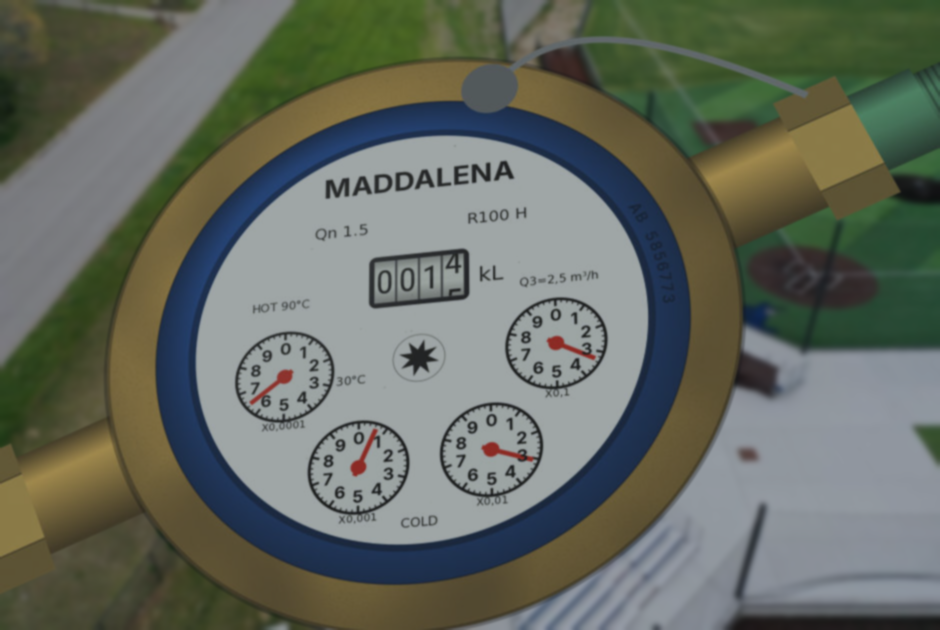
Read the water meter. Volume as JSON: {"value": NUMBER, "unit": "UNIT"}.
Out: {"value": 14.3306, "unit": "kL"}
